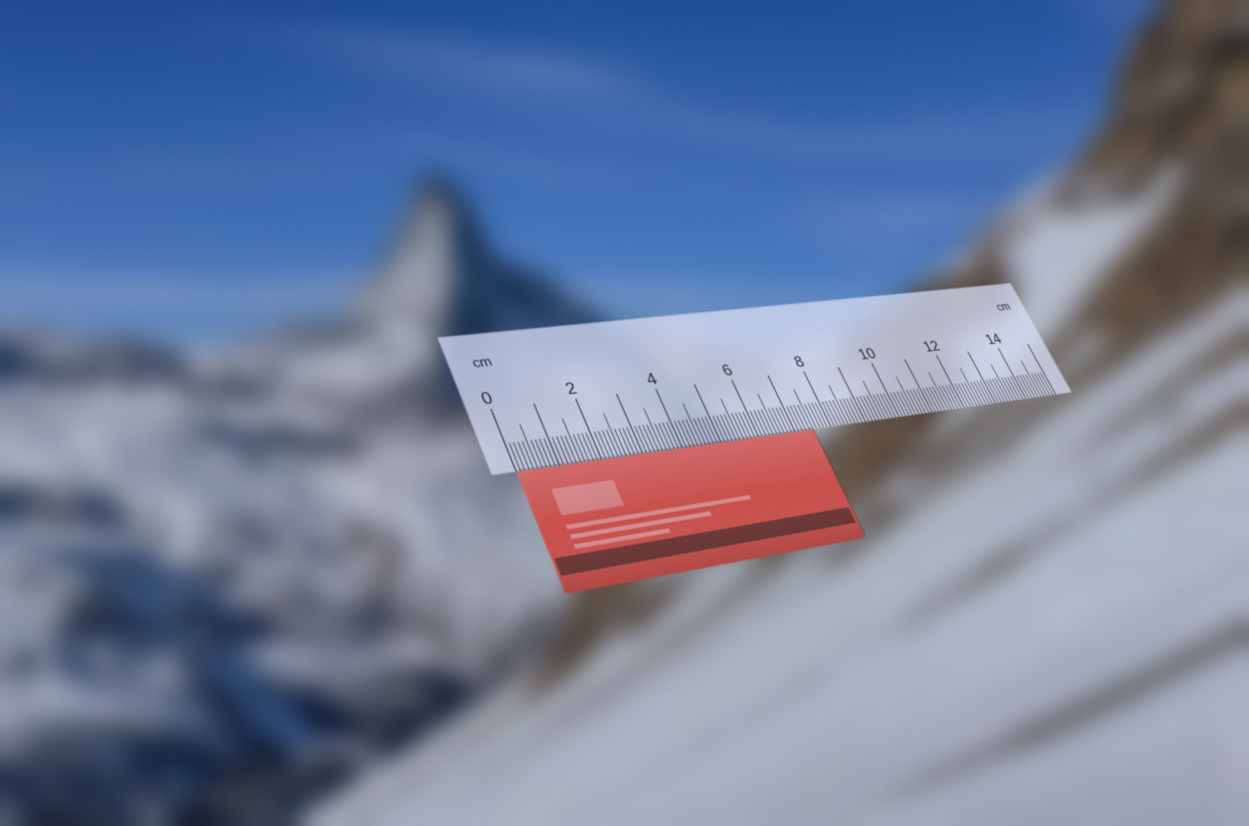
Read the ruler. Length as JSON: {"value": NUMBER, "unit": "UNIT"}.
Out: {"value": 7.5, "unit": "cm"}
